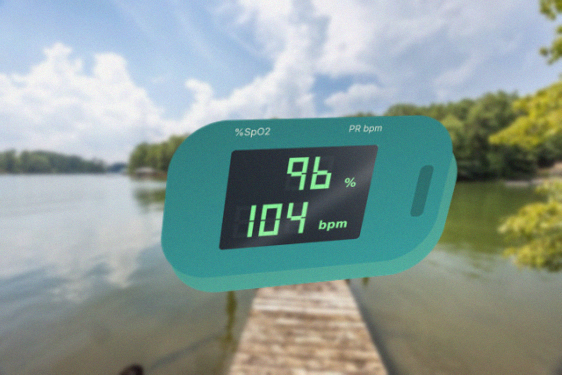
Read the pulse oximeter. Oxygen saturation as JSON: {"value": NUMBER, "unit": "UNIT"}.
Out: {"value": 96, "unit": "%"}
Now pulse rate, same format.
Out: {"value": 104, "unit": "bpm"}
